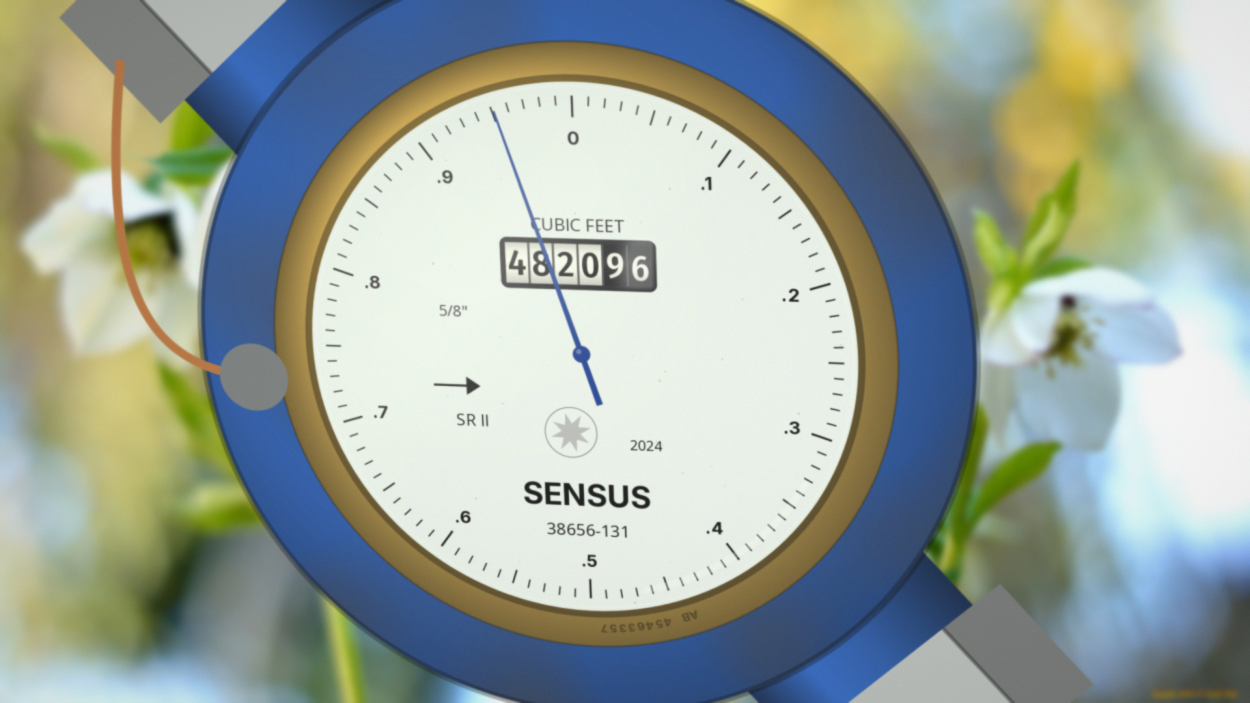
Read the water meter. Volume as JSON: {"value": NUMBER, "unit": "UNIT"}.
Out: {"value": 482095.95, "unit": "ft³"}
